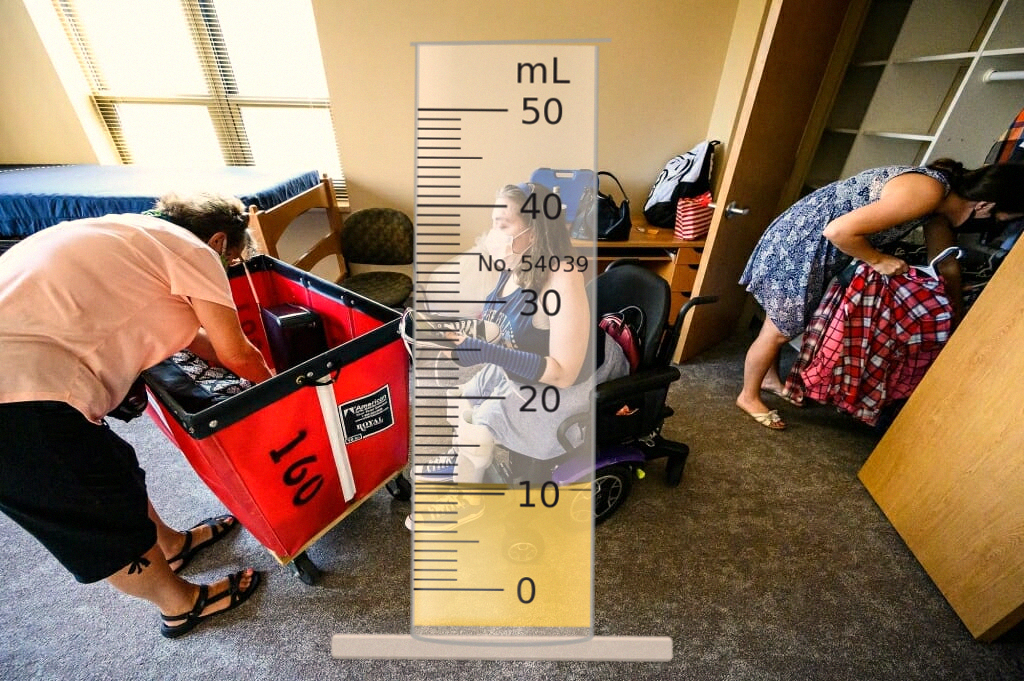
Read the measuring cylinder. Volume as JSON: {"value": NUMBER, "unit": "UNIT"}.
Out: {"value": 10.5, "unit": "mL"}
